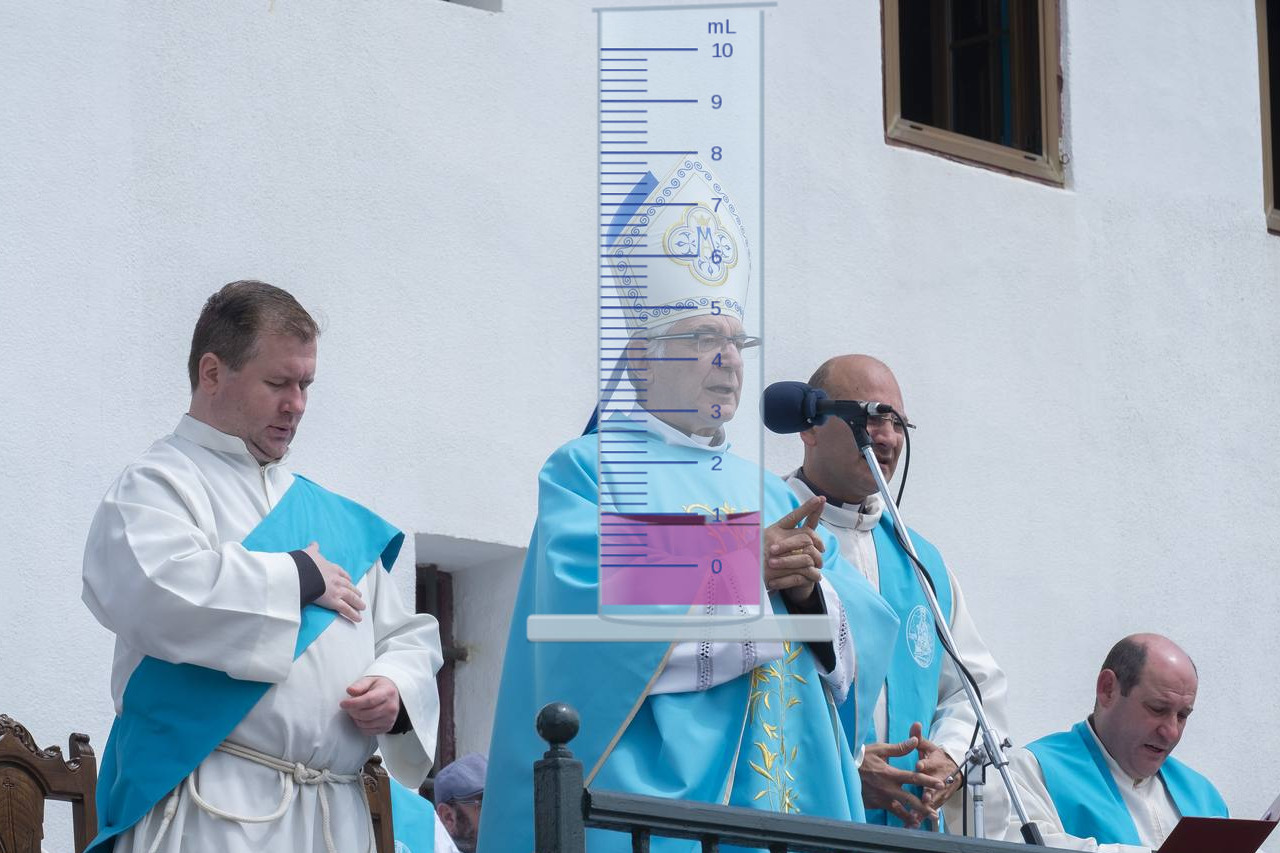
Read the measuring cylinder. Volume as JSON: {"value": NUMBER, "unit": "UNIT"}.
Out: {"value": 0.8, "unit": "mL"}
